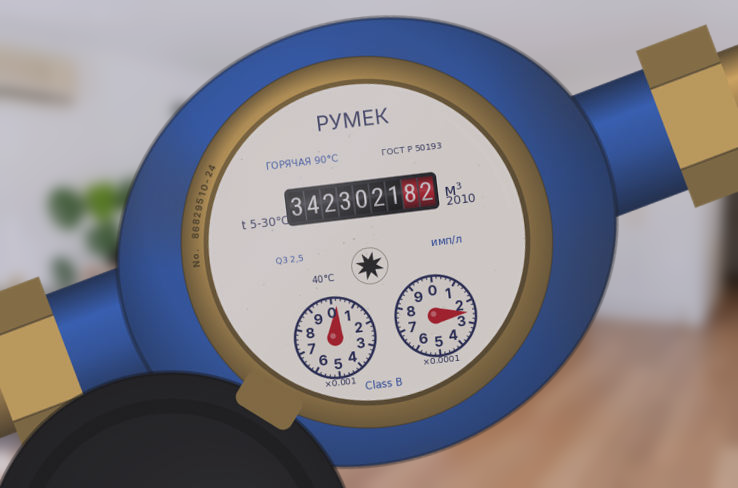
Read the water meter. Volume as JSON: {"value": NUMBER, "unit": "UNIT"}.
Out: {"value": 3423021.8202, "unit": "m³"}
